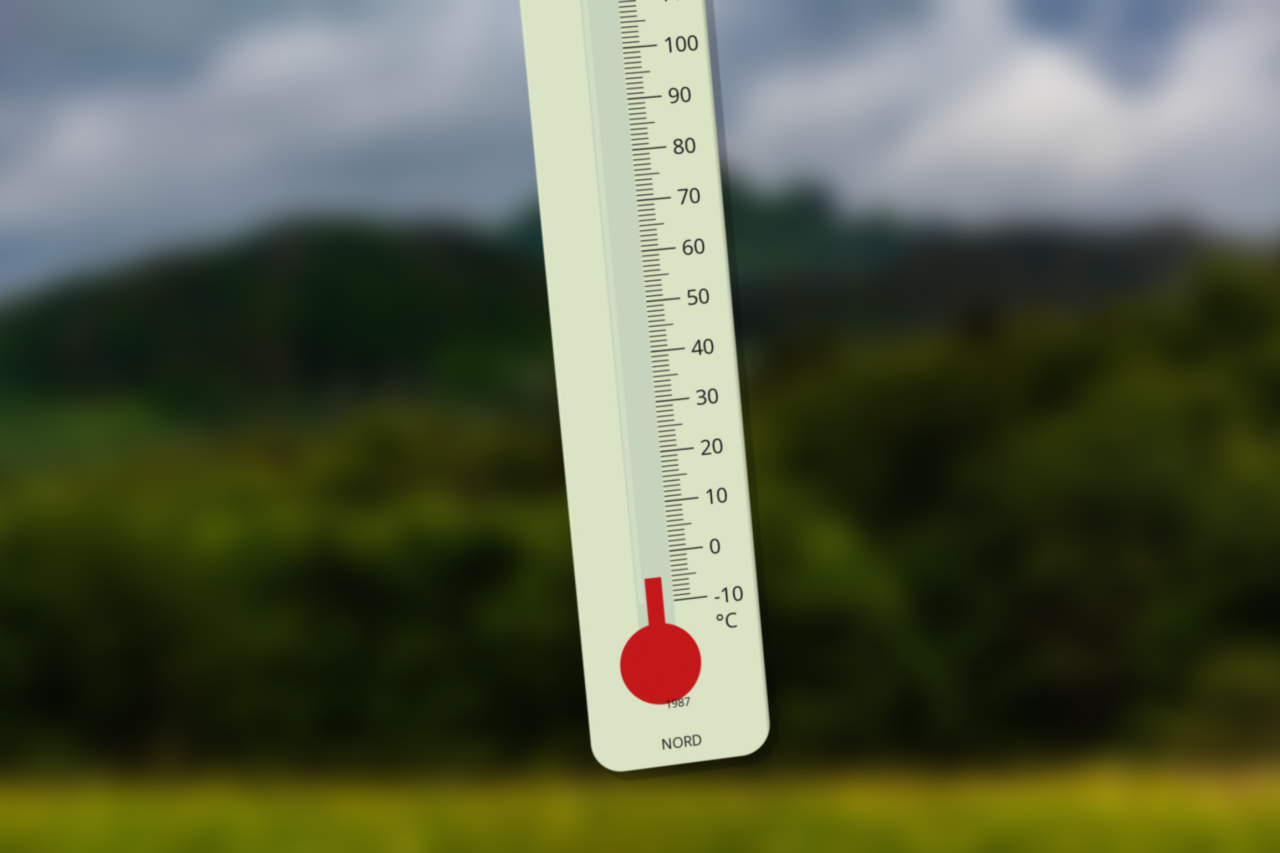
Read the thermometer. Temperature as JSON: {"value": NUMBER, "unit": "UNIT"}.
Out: {"value": -5, "unit": "°C"}
